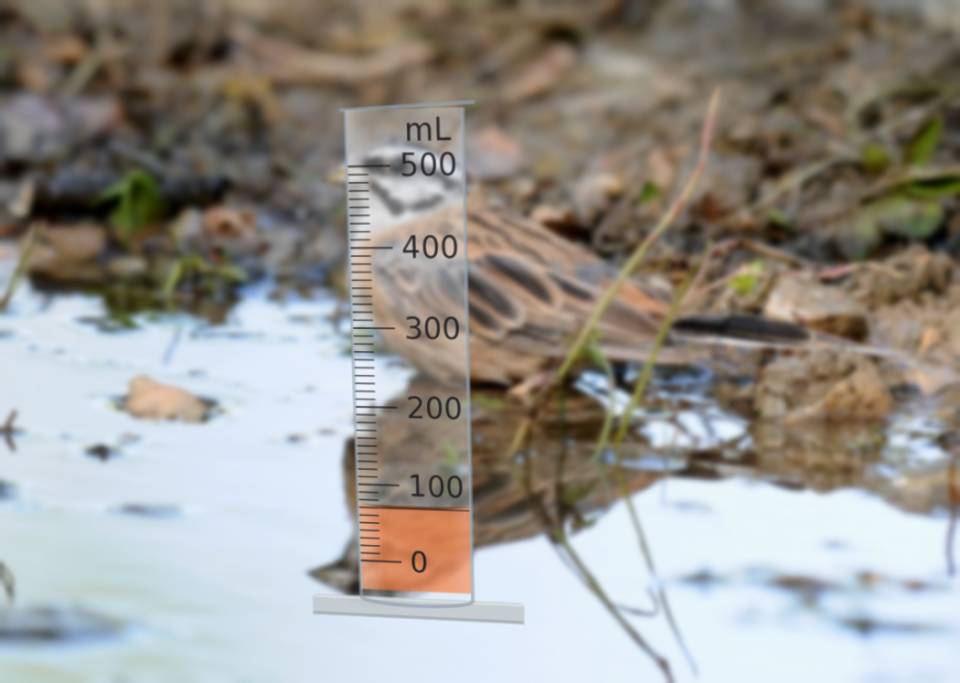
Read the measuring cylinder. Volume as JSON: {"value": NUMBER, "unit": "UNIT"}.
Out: {"value": 70, "unit": "mL"}
